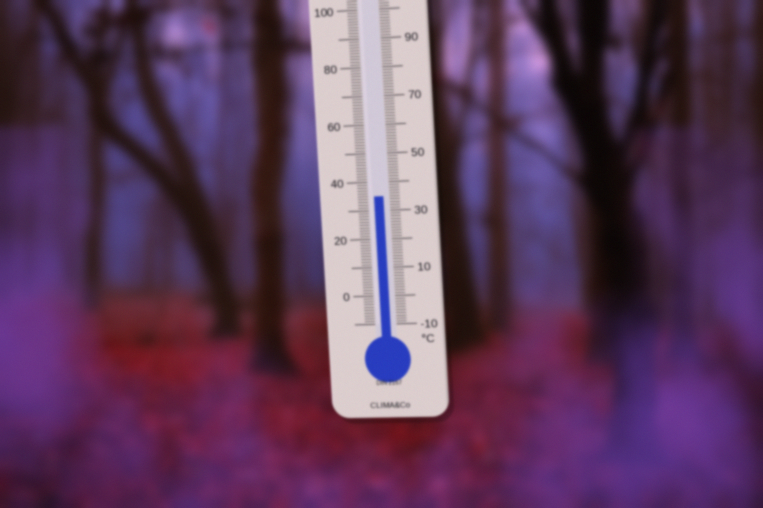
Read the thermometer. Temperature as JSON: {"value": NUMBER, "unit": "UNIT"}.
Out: {"value": 35, "unit": "°C"}
